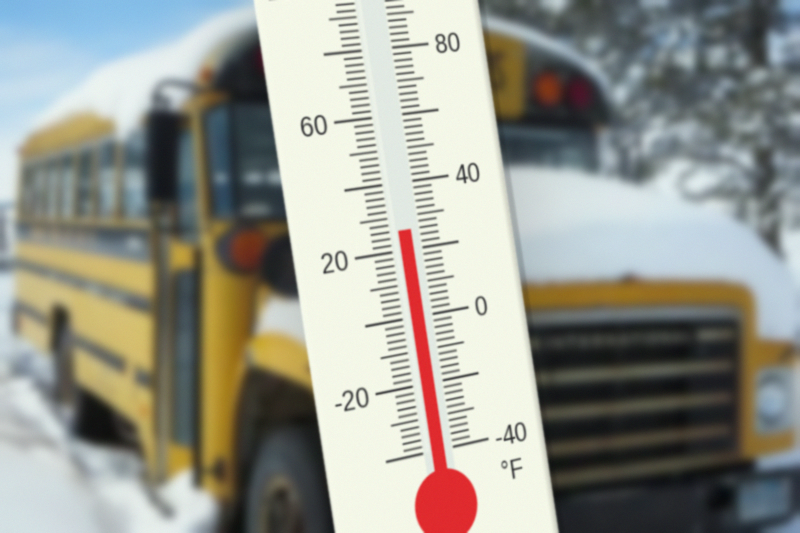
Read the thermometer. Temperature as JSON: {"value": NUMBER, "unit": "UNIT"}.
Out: {"value": 26, "unit": "°F"}
